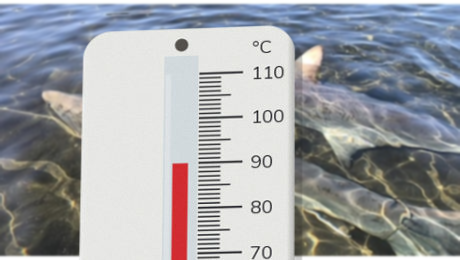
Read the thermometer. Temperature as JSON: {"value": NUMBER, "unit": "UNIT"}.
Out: {"value": 90, "unit": "°C"}
